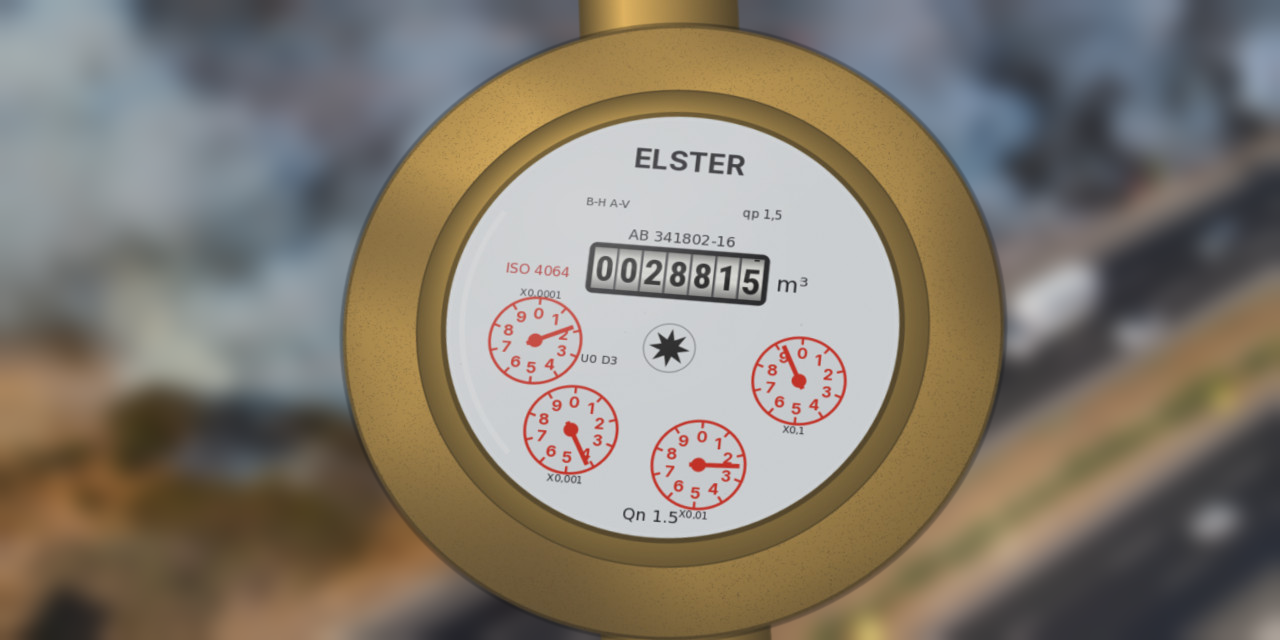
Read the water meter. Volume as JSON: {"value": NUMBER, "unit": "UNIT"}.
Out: {"value": 28814.9241, "unit": "m³"}
